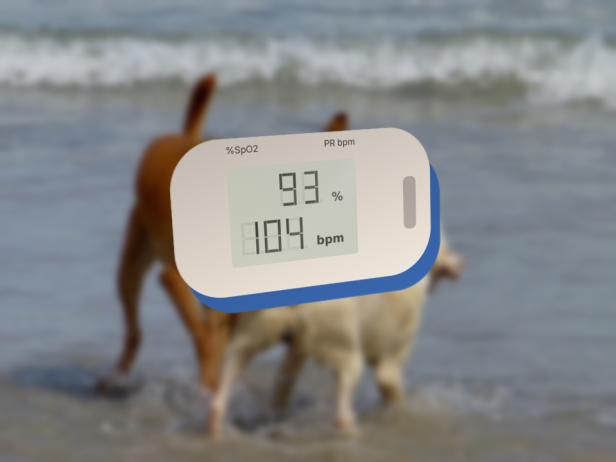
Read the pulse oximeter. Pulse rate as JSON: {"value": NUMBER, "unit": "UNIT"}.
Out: {"value": 104, "unit": "bpm"}
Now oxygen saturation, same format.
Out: {"value": 93, "unit": "%"}
